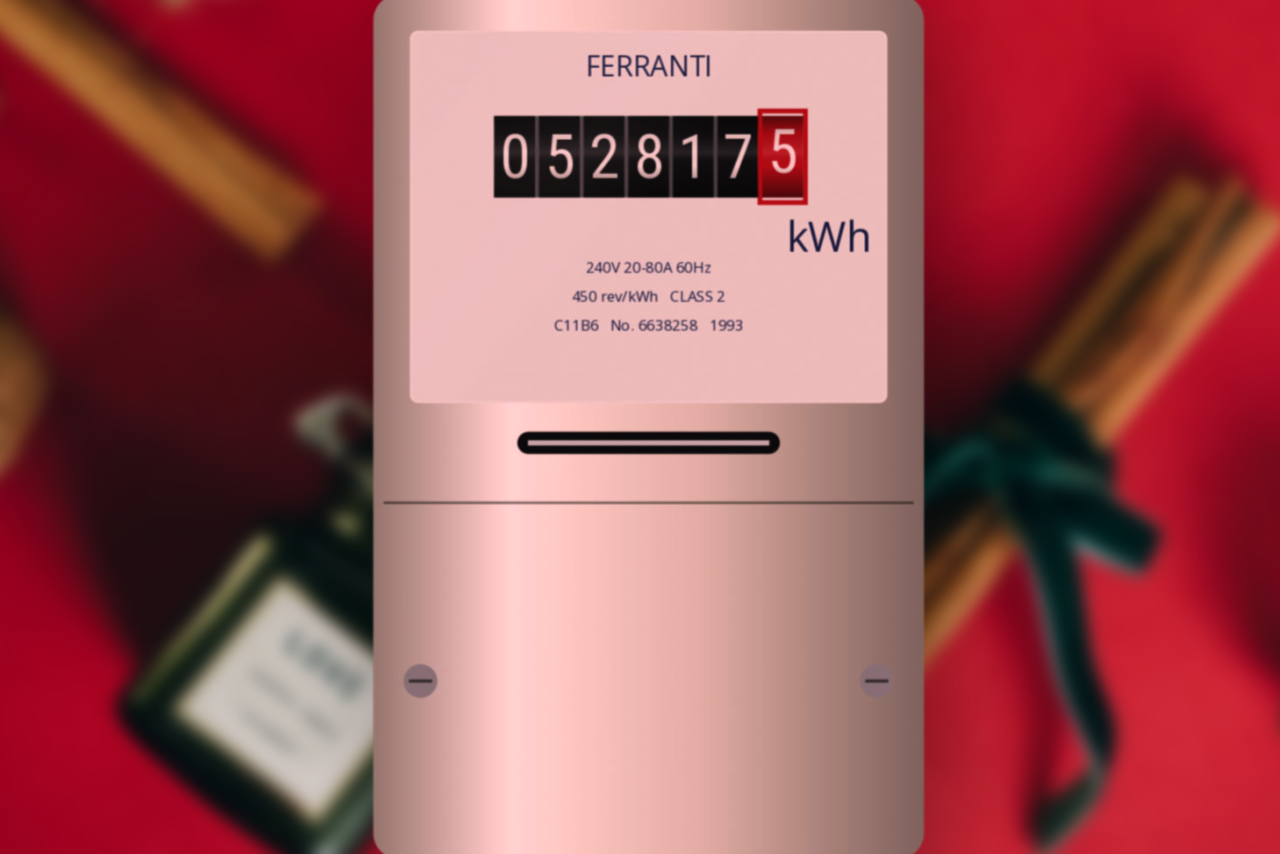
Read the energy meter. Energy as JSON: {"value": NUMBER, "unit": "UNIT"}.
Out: {"value": 52817.5, "unit": "kWh"}
